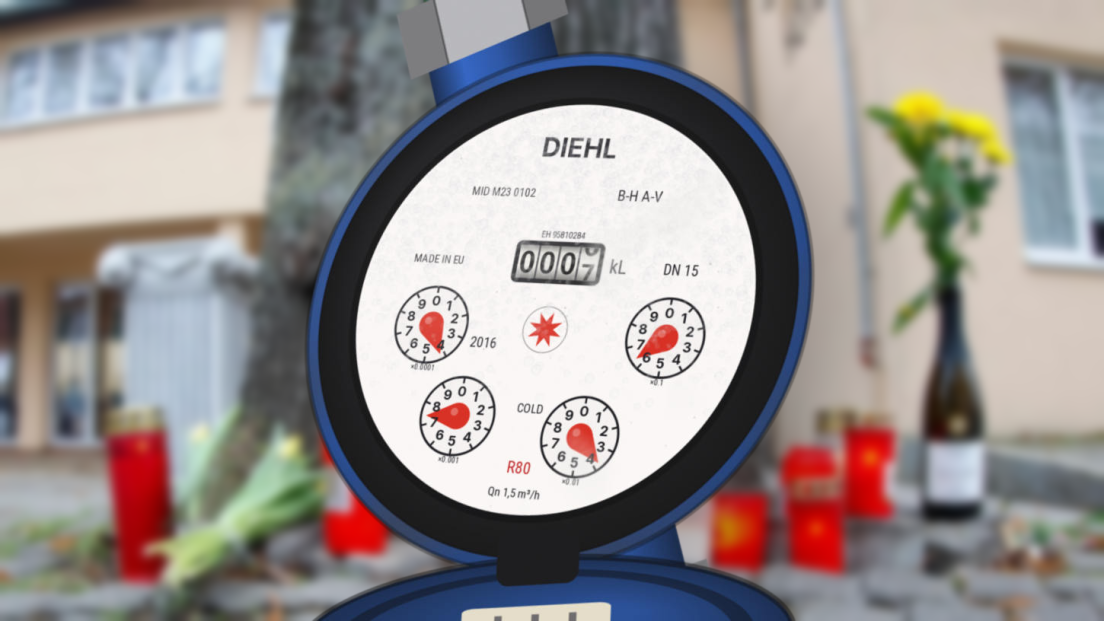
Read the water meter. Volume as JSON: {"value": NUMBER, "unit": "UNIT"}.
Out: {"value": 6.6374, "unit": "kL"}
